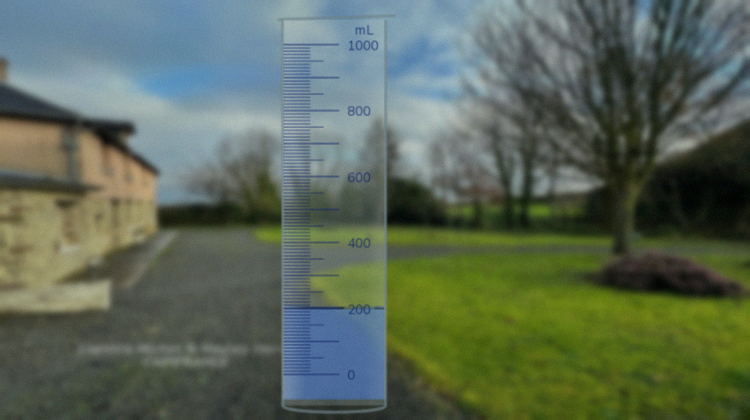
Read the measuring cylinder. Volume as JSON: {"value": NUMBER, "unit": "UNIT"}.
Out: {"value": 200, "unit": "mL"}
